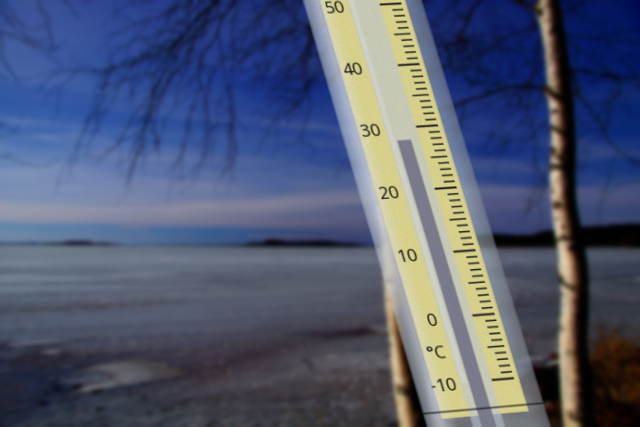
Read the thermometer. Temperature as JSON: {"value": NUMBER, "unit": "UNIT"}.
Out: {"value": 28, "unit": "°C"}
